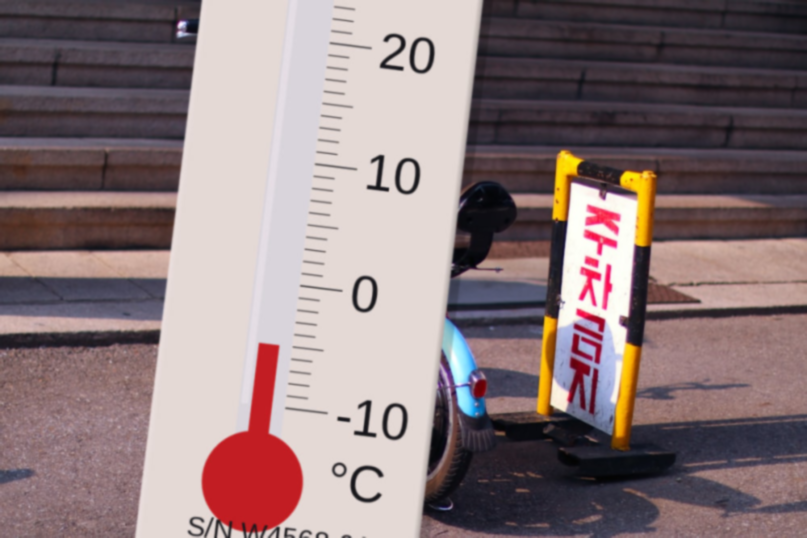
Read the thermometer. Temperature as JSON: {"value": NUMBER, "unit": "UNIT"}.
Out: {"value": -5, "unit": "°C"}
